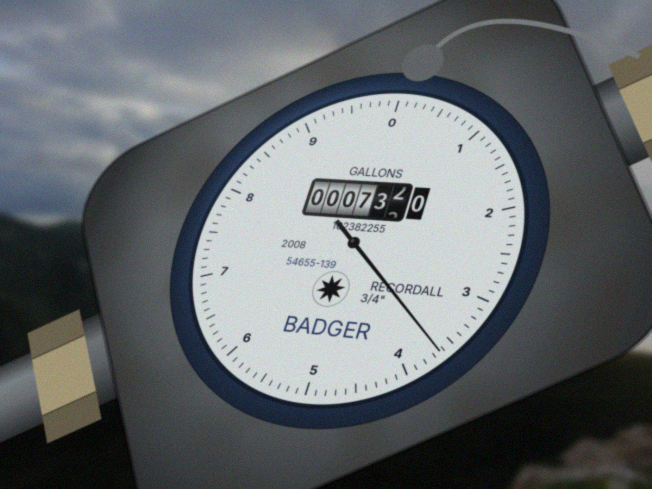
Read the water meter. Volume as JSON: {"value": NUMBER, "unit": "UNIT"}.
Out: {"value": 7323.6, "unit": "gal"}
